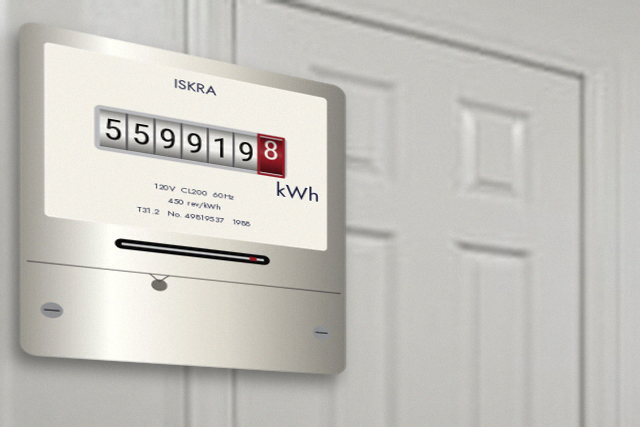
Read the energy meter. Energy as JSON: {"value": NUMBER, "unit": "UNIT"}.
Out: {"value": 559919.8, "unit": "kWh"}
